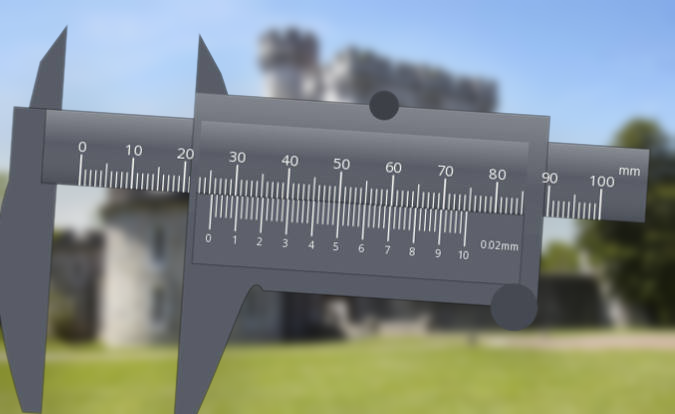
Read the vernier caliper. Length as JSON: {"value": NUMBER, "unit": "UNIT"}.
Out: {"value": 25.5, "unit": "mm"}
